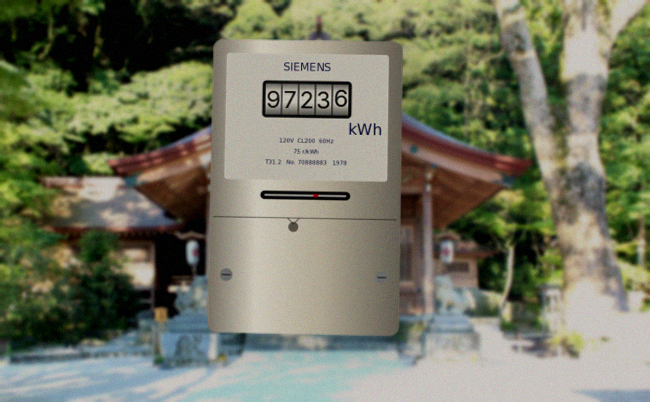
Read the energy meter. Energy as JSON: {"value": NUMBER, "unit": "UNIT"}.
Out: {"value": 97236, "unit": "kWh"}
